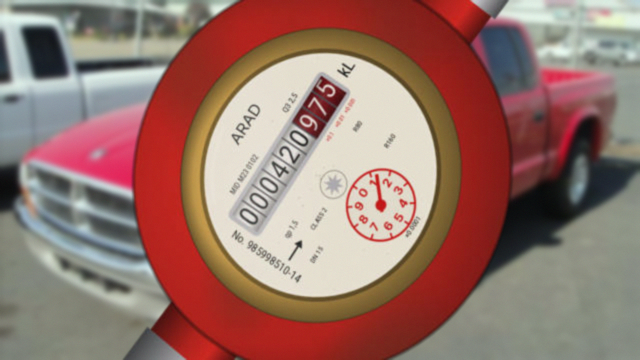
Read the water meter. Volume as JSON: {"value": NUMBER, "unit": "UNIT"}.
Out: {"value": 420.9751, "unit": "kL"}
